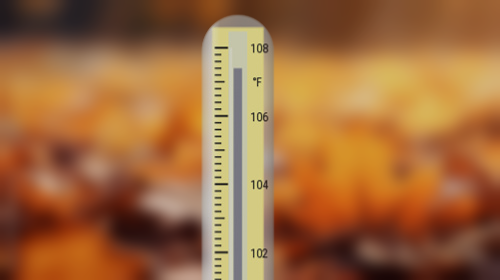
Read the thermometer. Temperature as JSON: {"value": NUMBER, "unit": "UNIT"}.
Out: {"value": 107.4, "unit": "°F"}
